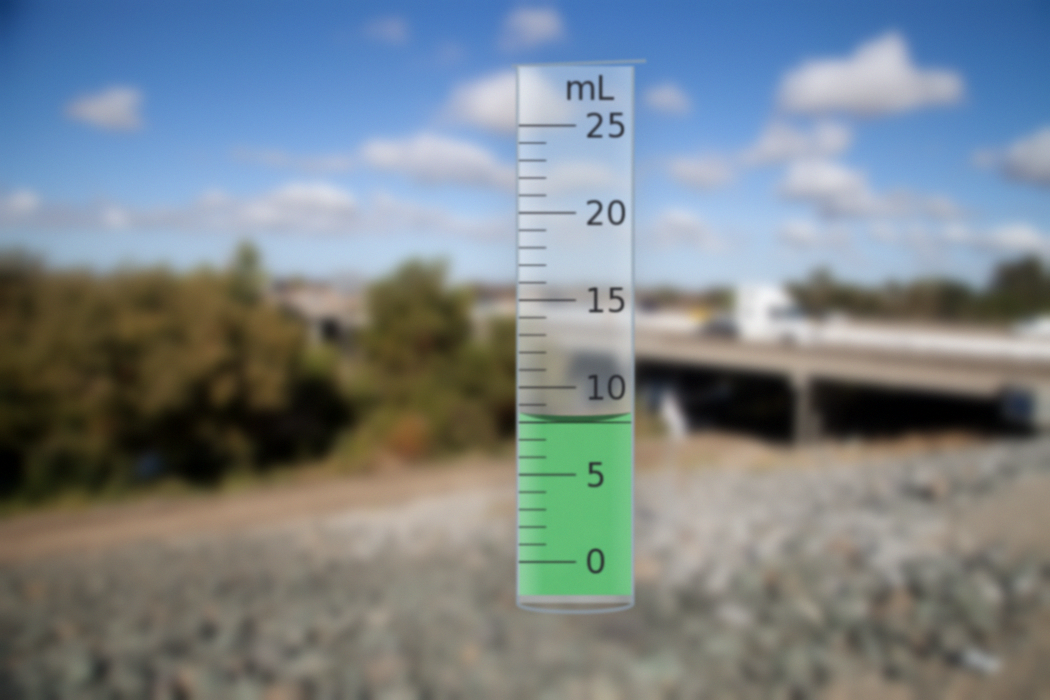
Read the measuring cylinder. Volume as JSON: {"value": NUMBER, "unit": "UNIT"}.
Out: {"value": 8, "unit": "mL"}
